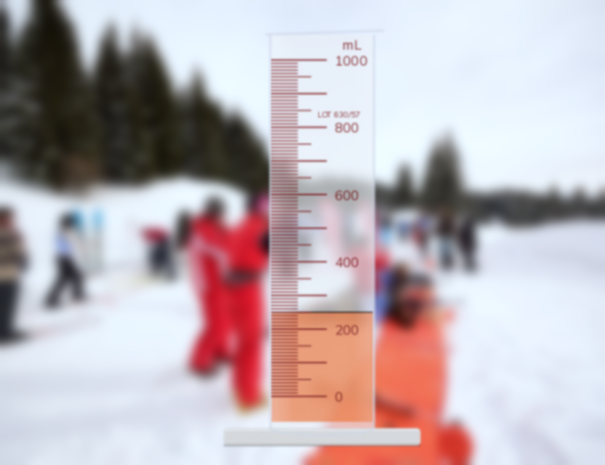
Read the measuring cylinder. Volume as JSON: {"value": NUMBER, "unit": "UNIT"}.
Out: {"value": 250, "unit": "mL"}
